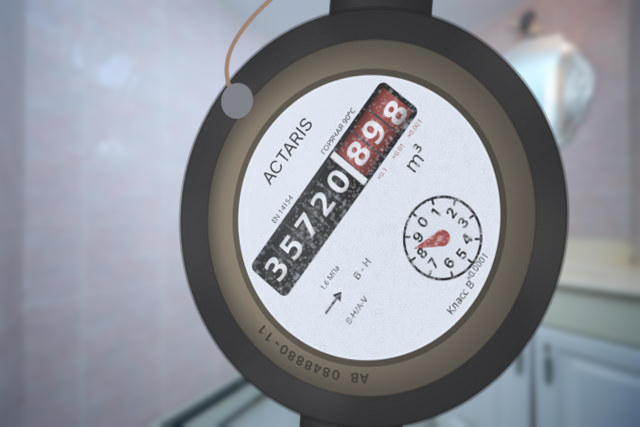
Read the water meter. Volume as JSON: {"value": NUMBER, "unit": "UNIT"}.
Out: {"value": 35720.8978, "unit": "m³"}
